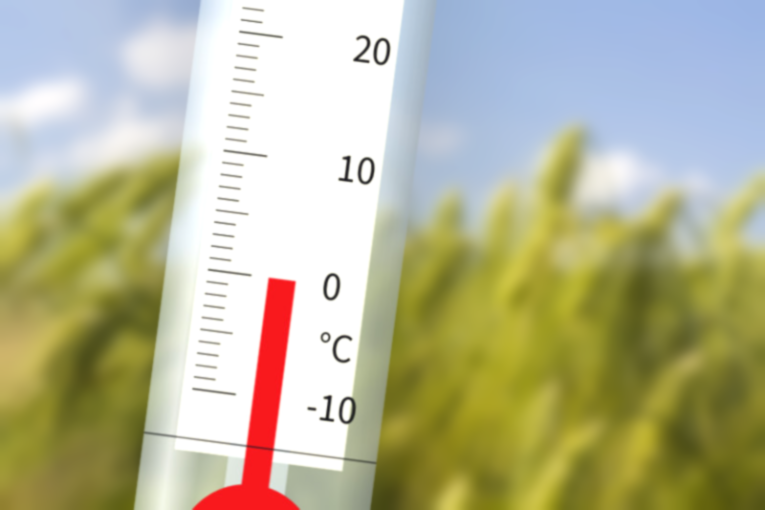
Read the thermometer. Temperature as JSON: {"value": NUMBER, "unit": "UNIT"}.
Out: {"value": 0, "unit": "°C"}
